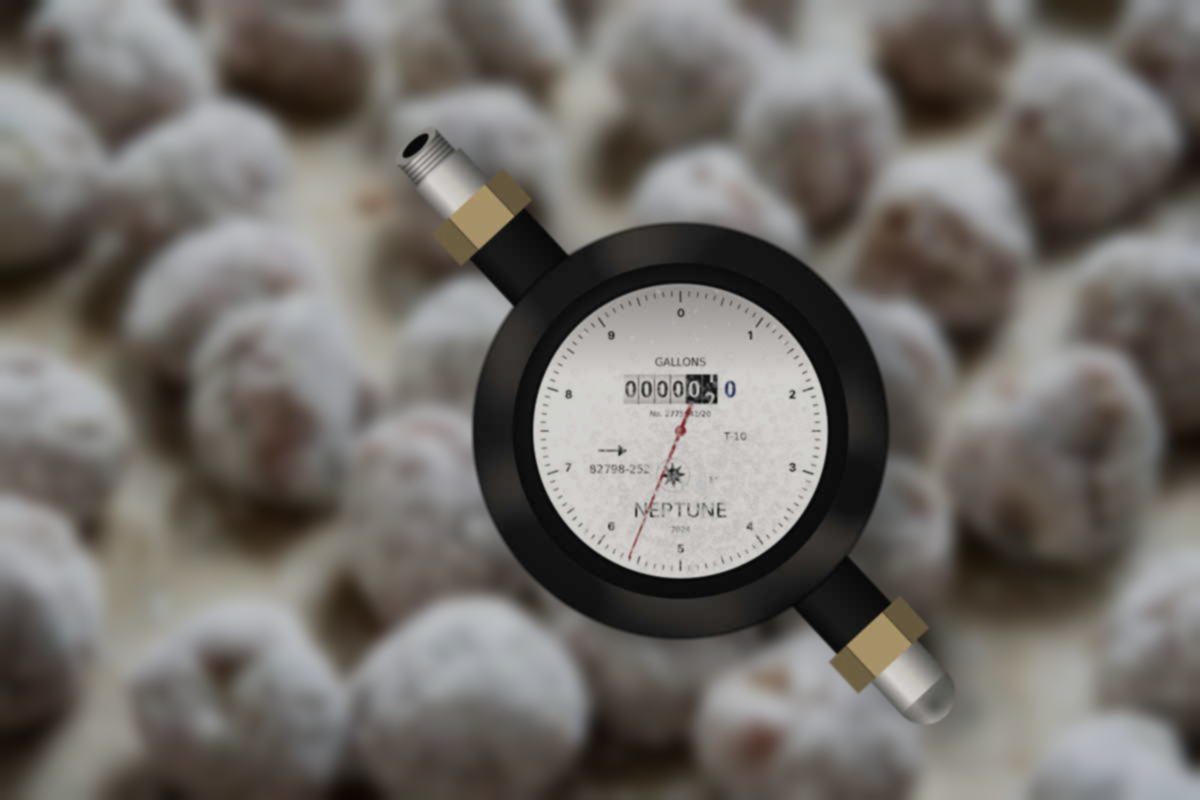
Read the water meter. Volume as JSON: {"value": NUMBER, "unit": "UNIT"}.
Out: {"value": 15.6, "unit": "gal"}
